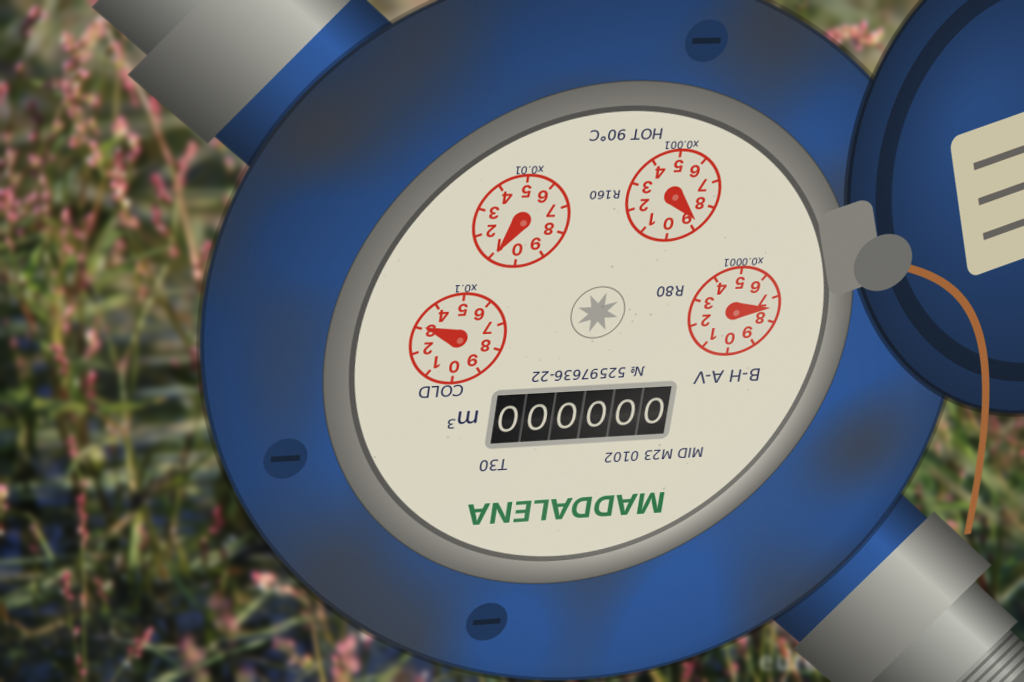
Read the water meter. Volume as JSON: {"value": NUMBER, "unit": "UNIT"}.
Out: {"value": 0.3087, "unit": "m³"}
